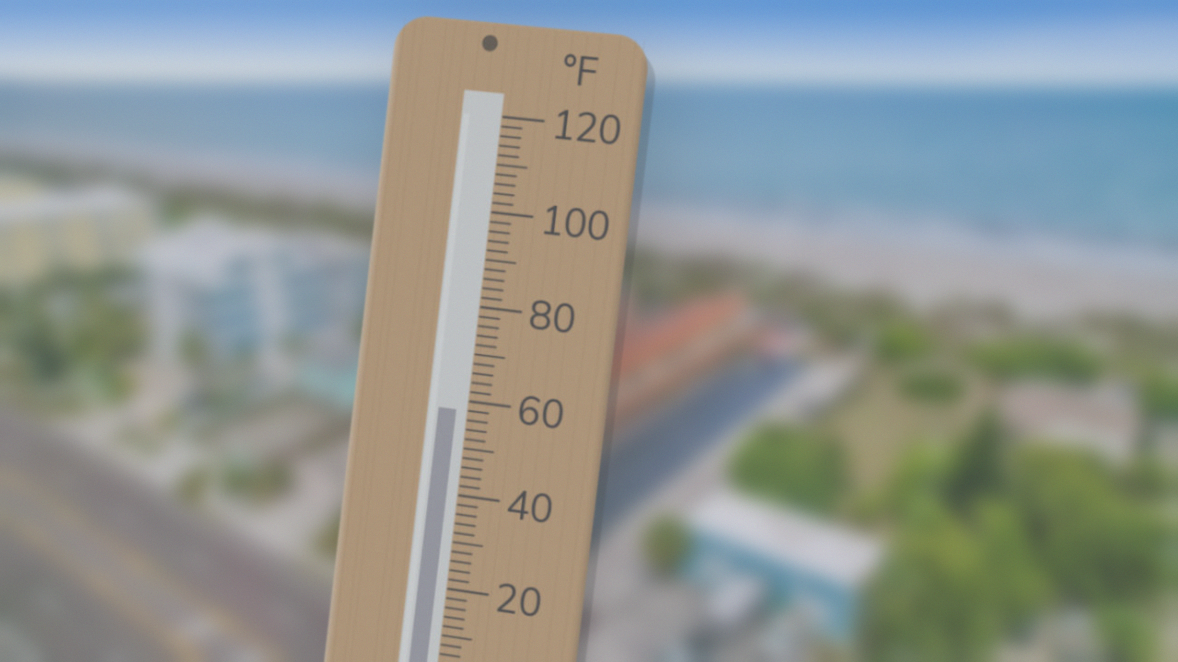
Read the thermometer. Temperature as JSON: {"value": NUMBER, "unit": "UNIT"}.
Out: {"value": 58, "unit": "°F"}
